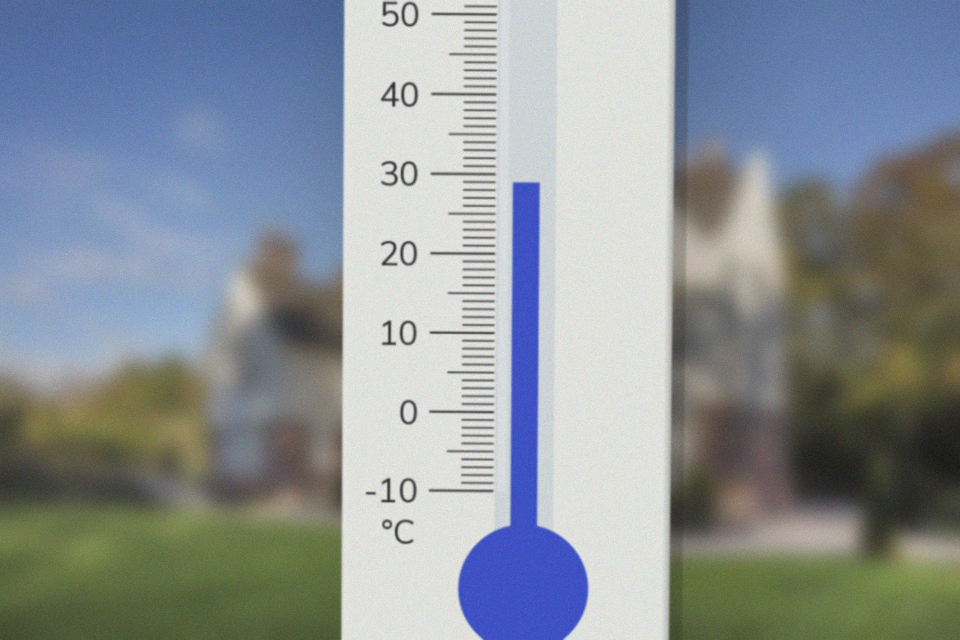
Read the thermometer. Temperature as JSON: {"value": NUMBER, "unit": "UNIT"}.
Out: {"value": 29, "unit": "°C"}
